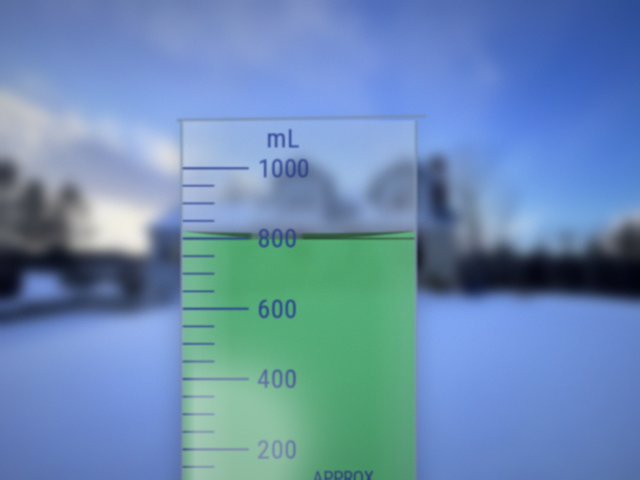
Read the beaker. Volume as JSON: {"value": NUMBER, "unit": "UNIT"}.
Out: {"value": 800, "unit": "mL"}
